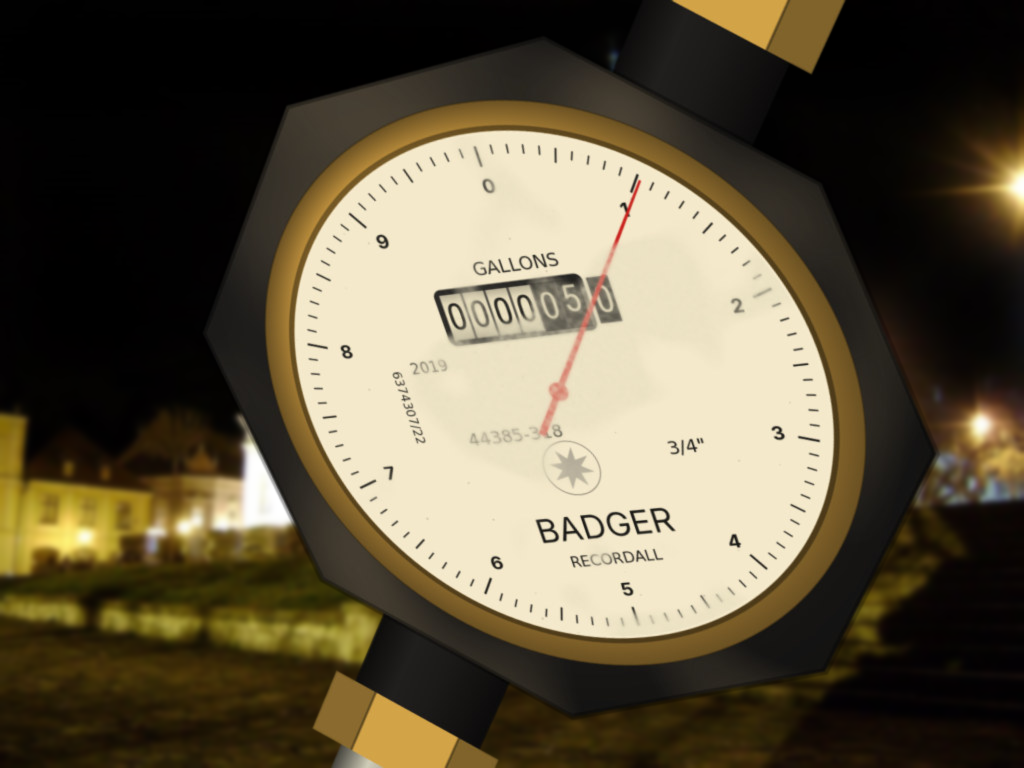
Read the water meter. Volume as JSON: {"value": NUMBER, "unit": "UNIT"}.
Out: {"value": 51.0, "unit": "gal"}
